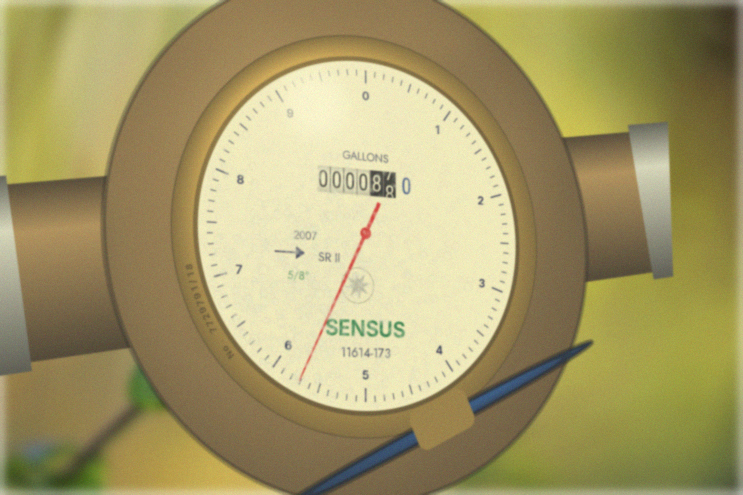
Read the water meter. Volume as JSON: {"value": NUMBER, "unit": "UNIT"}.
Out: {"value": 875.7, "unit": "gal"}
